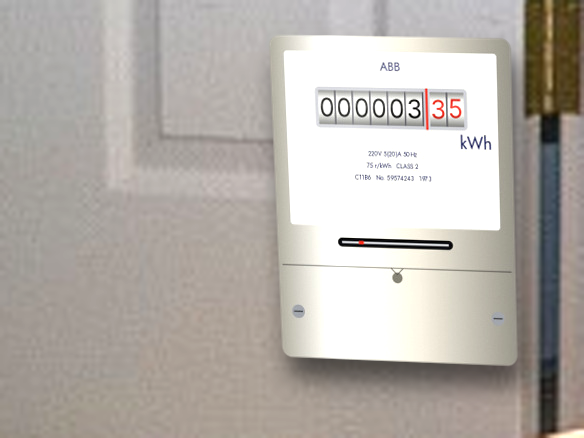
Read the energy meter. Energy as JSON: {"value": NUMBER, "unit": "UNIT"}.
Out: {"value": 3.35, "unit": "kWh"}
